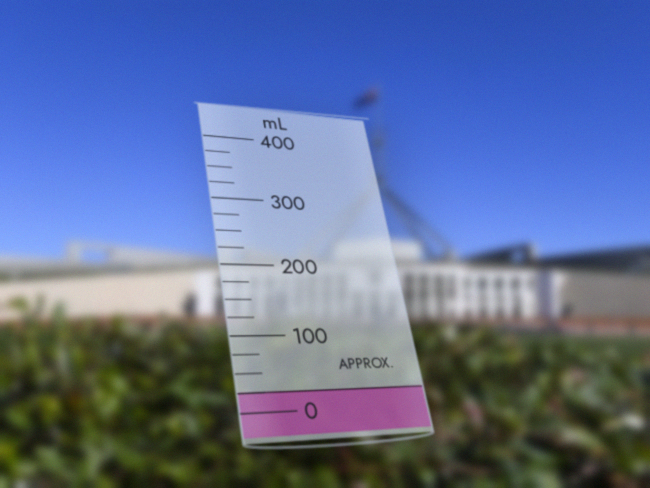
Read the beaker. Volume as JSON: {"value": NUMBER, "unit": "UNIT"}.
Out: {"value": 25, "unit": "mL"}
